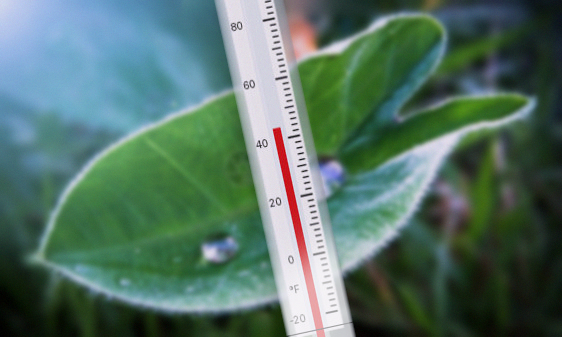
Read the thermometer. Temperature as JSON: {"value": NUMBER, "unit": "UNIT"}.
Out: {"value": 44, "unit": "°F"}
